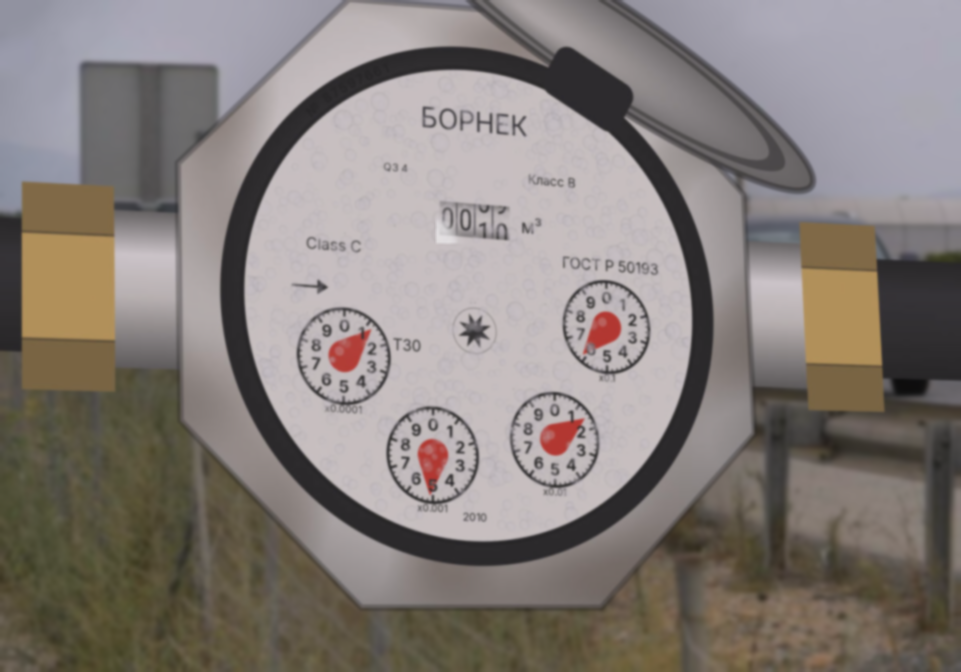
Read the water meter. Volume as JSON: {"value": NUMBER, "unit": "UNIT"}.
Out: {"value": 9.6151, "unit": "m³"}
